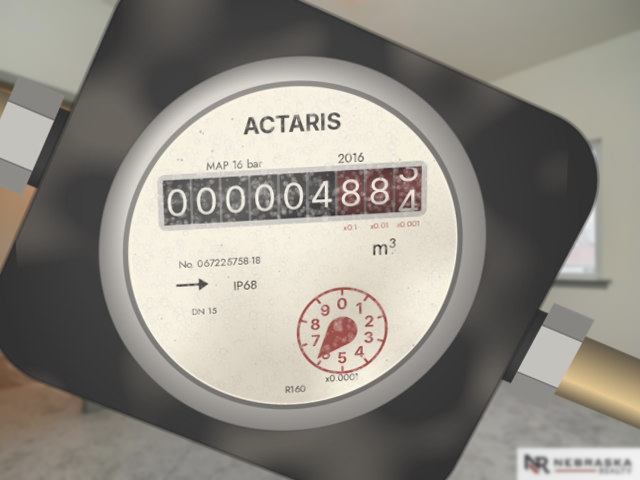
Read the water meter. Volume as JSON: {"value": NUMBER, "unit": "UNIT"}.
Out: {"value": 4.8836, "unit": "m³"}
